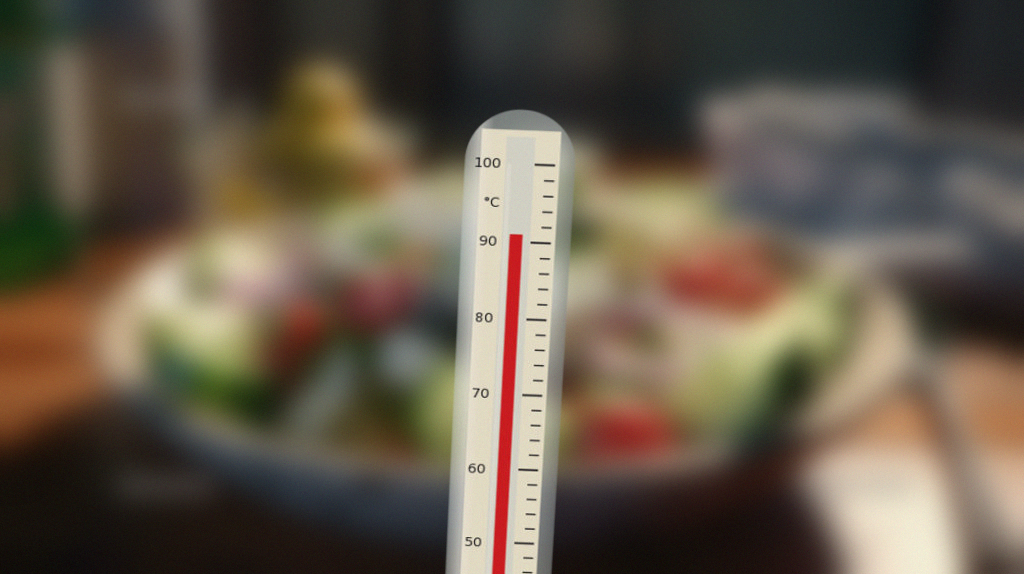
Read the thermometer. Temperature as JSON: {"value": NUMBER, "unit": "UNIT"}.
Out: {"value": 91, "unit": "°C"}
